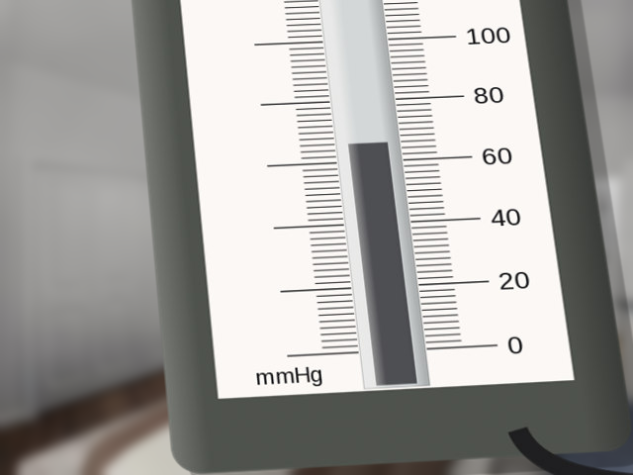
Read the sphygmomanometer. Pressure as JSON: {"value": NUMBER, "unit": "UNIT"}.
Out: {"value": 66, "unit": "mmHg"}
